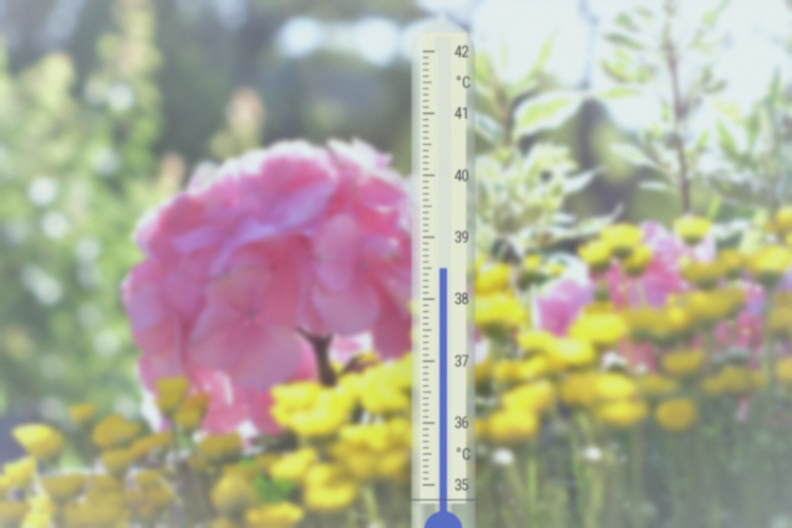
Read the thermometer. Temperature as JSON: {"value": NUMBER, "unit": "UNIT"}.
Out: {"value": 38.5, "unit": "°C"}
